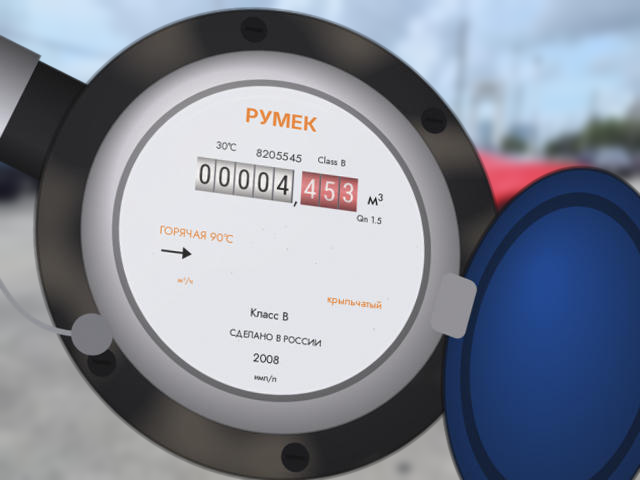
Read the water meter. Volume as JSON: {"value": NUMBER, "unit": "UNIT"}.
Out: {"value": 4.453, "unit": "m³"}
